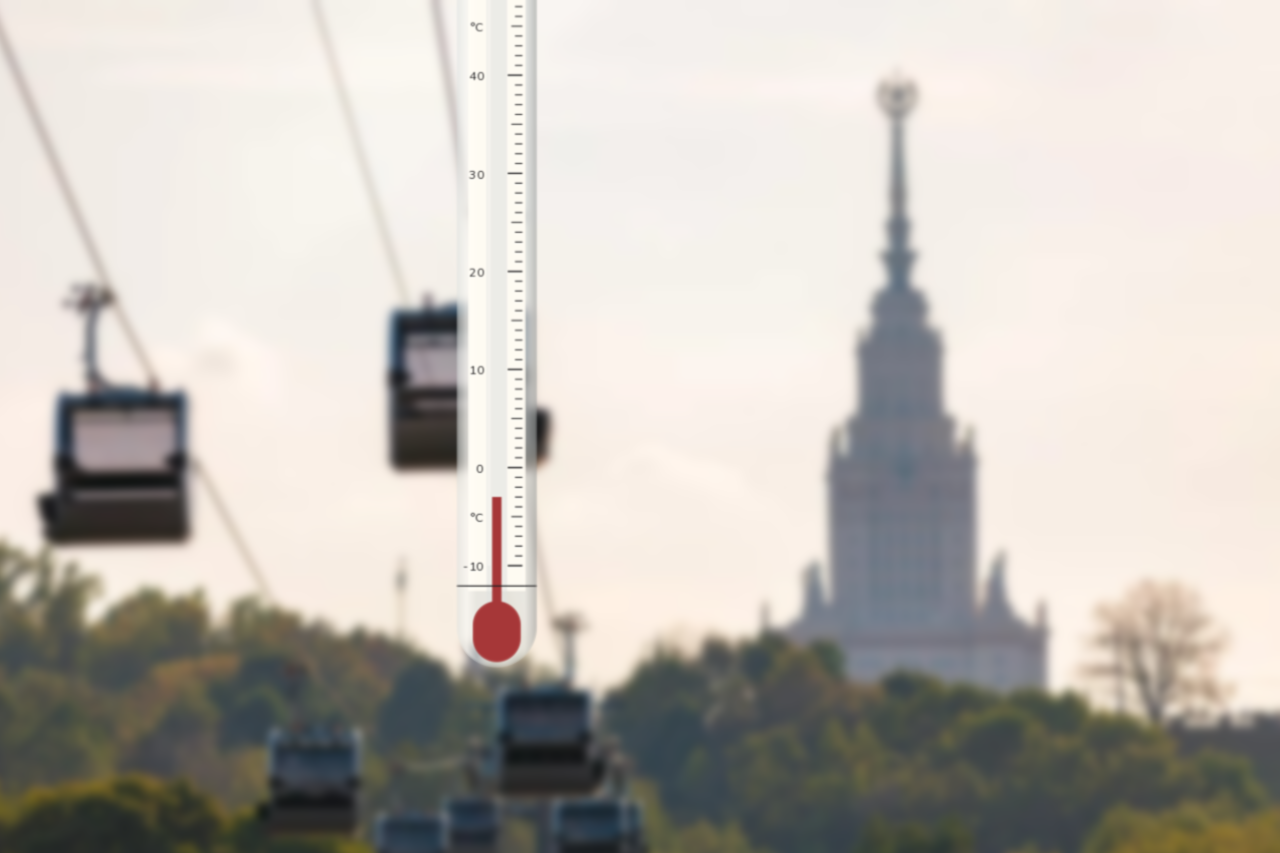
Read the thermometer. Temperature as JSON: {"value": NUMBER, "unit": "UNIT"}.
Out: {"value": -3, "unit": "°C"}
